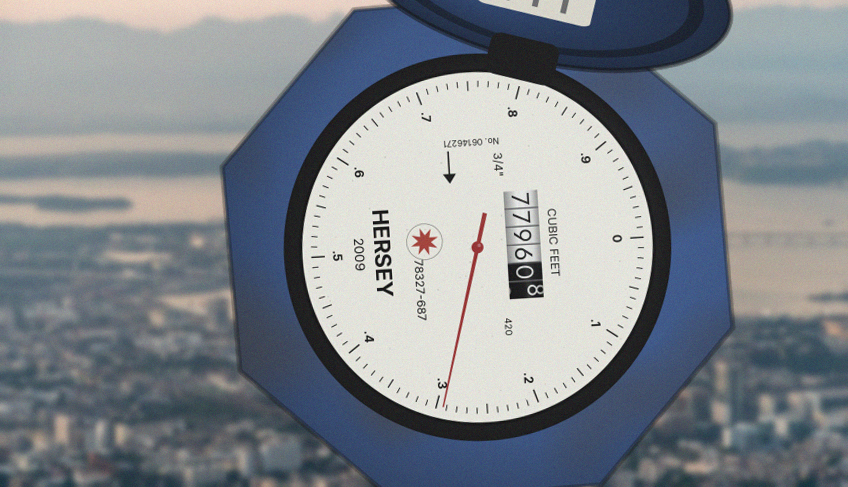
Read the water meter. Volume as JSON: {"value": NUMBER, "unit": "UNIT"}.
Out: {"value": 779608.29, "unit": "ft³"}
